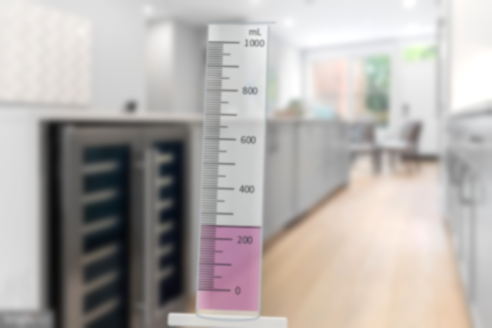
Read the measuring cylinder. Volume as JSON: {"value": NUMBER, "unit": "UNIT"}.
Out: {"value": 250, "unit": "mL"}
